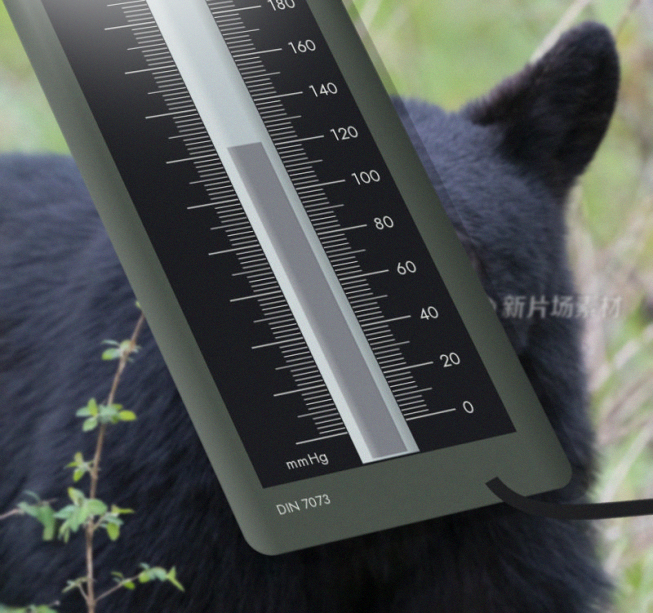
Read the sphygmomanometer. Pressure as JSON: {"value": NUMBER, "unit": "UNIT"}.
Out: {"value": 122, "unit": "mmHg"}
